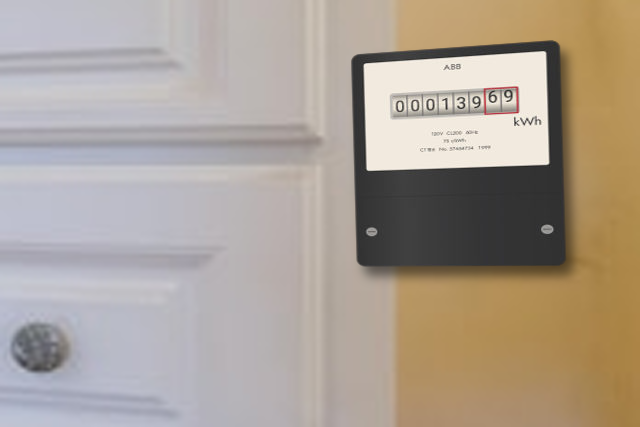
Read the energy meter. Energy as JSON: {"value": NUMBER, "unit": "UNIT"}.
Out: {"value": 139.69, "unit": "kWh"}
